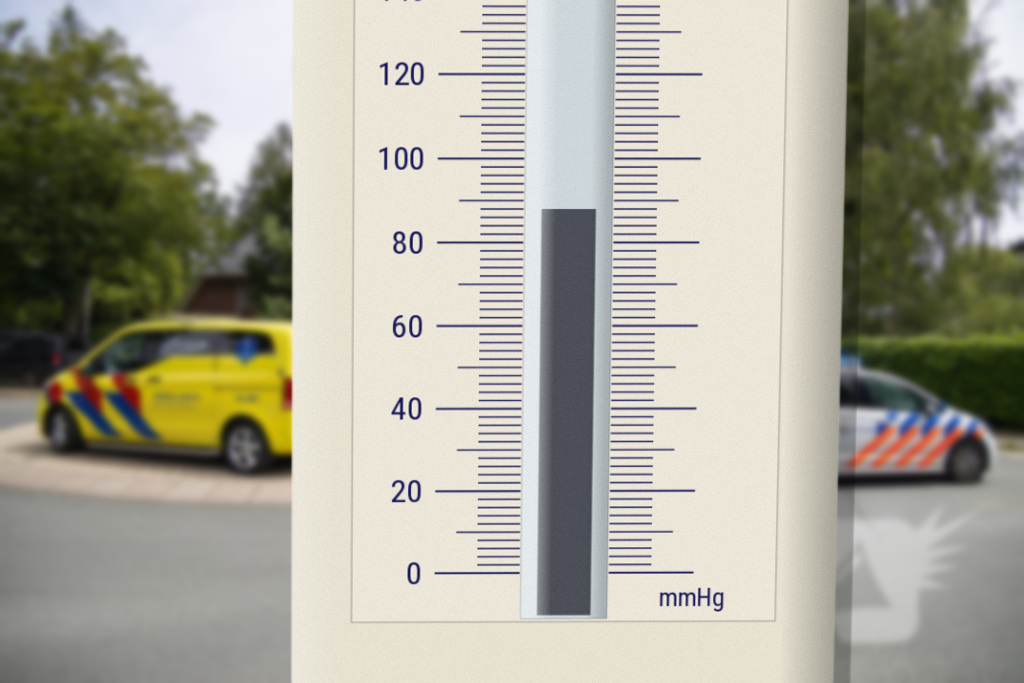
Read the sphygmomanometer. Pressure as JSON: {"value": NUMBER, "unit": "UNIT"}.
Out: {"value": 88, "unit": "mmHg"}
